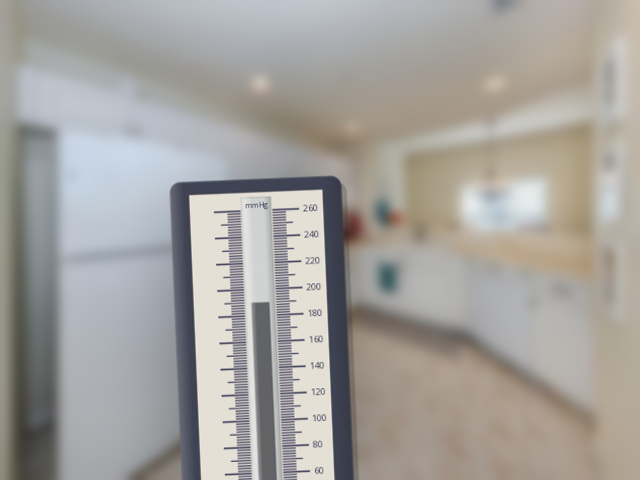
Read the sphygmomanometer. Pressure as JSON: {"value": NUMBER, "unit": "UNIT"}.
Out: {"value": 190, "unit": "mmHg"}
